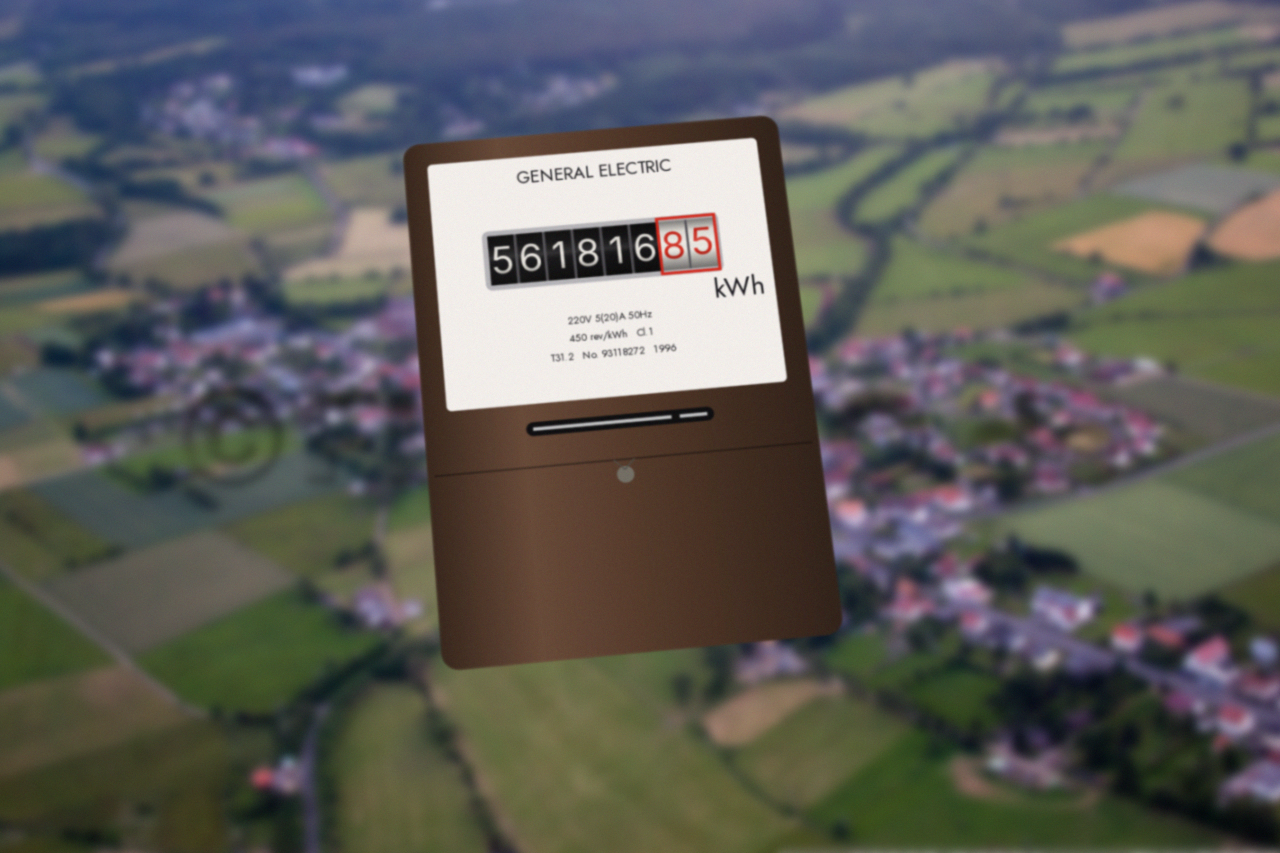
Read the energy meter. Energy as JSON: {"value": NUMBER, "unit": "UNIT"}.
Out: {"value": 561816.85, "unit": "kWh"}
